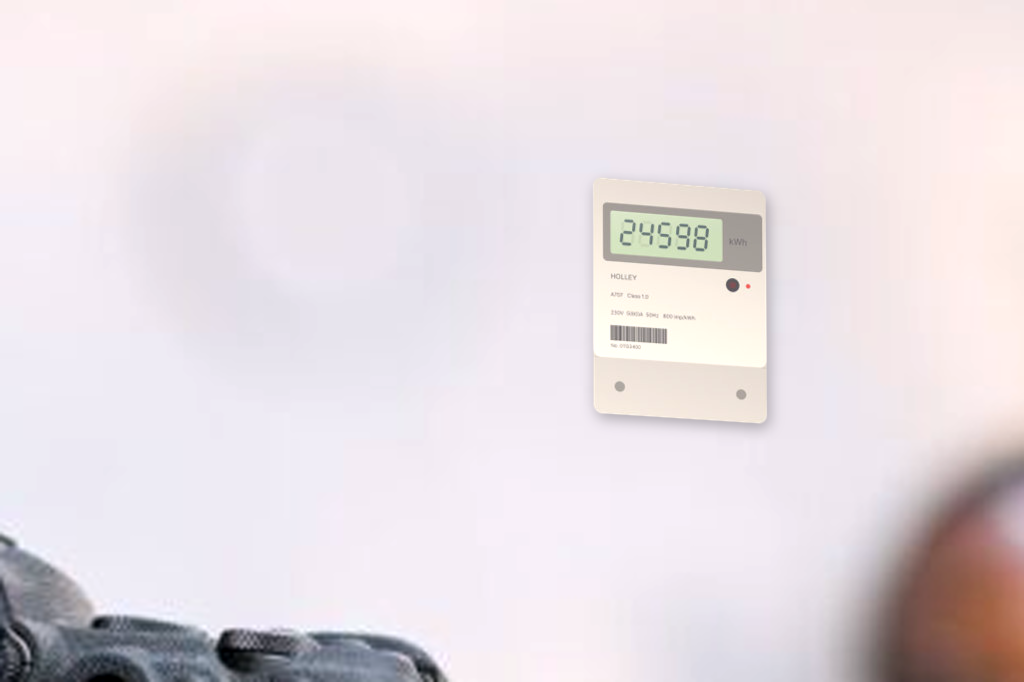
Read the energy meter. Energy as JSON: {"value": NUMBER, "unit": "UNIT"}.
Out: {"value": 24598, "unit": "kWh"}
